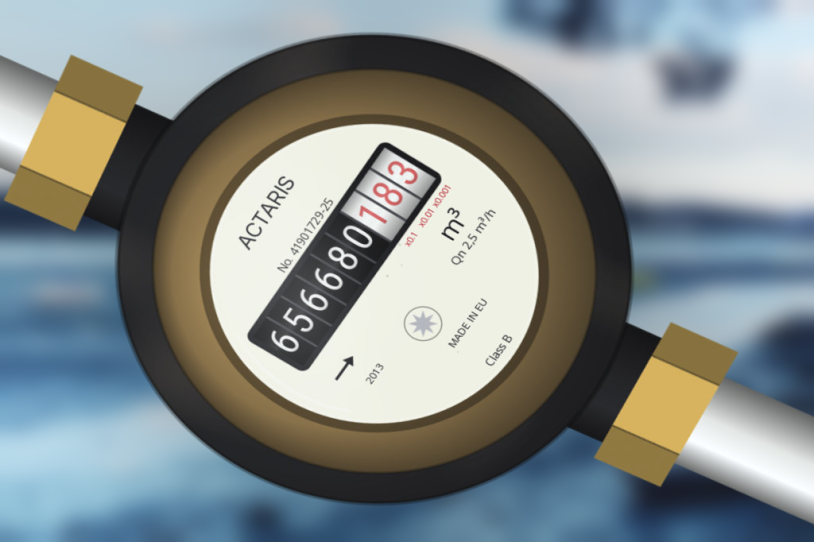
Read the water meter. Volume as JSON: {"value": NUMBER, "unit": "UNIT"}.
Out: {"value": 656680.183, "unit": "m³"}
